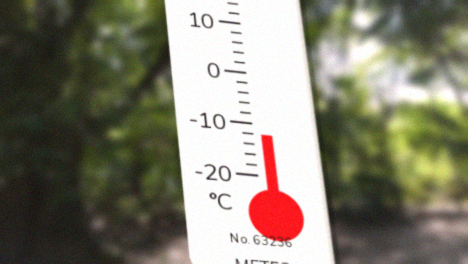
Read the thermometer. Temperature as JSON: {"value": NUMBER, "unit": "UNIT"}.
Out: {"value": -12, "unit": "°C"}
